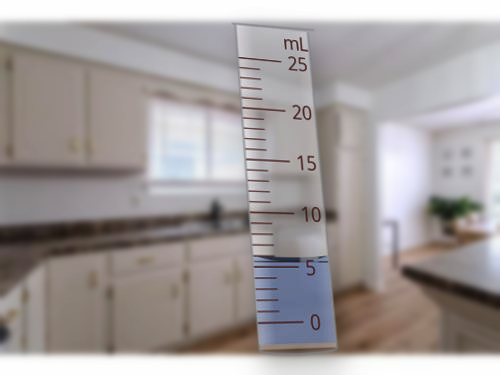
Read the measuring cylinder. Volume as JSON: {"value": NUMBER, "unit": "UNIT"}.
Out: {"value": 5.5, "unit": "mL"}
